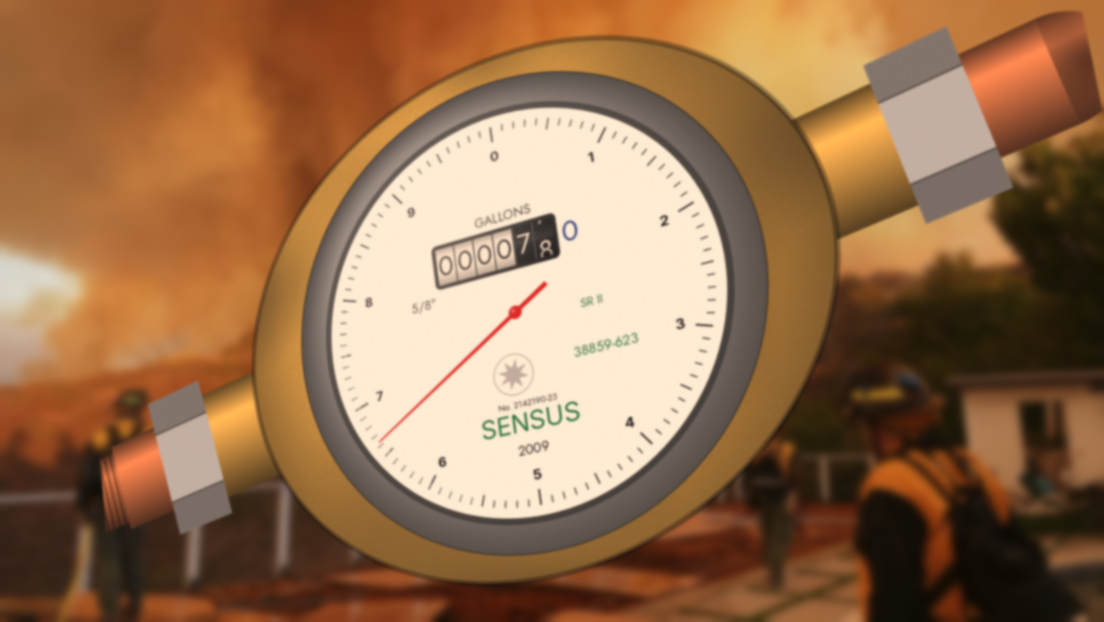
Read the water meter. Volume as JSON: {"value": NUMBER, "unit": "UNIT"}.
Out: {"value": 776.6, "unit": "gal"}
